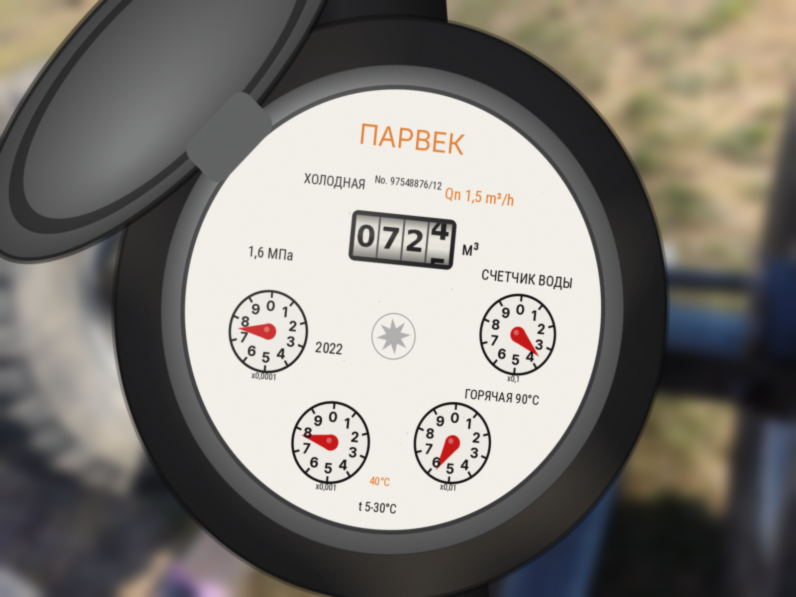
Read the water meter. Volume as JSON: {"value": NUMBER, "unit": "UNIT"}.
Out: {"value": 724.3577, "unit": "m³"}
